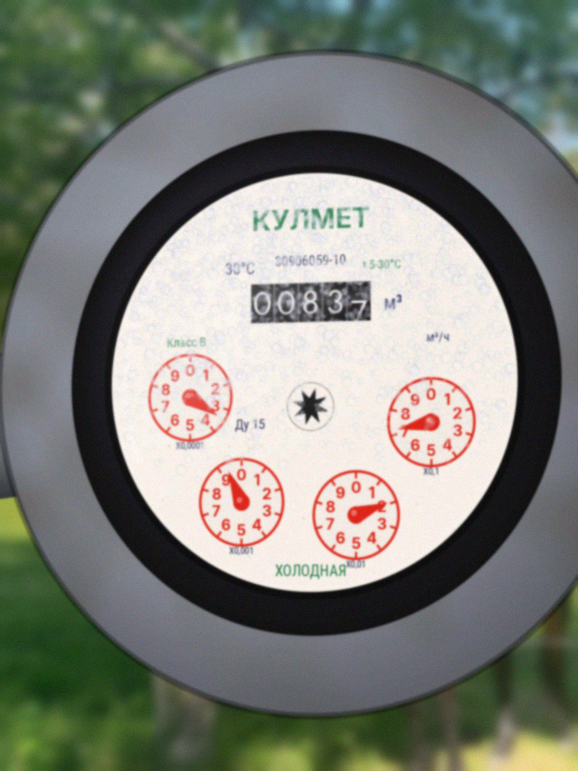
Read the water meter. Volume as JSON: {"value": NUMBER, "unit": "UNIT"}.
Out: {"value": 836.7193, "unit": "m³"}
